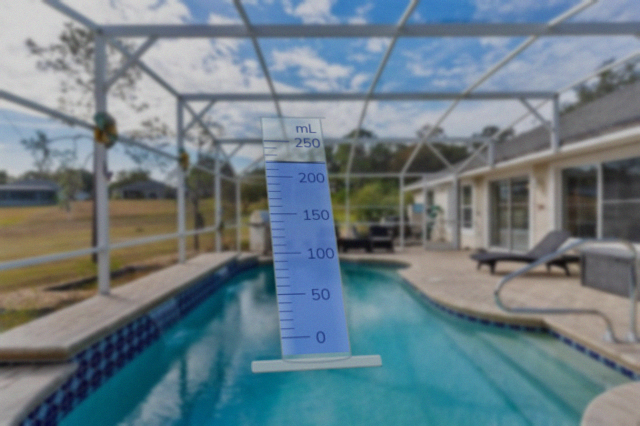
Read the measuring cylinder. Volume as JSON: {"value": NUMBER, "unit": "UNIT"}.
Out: {"value": 220, "unit": "mL"}
